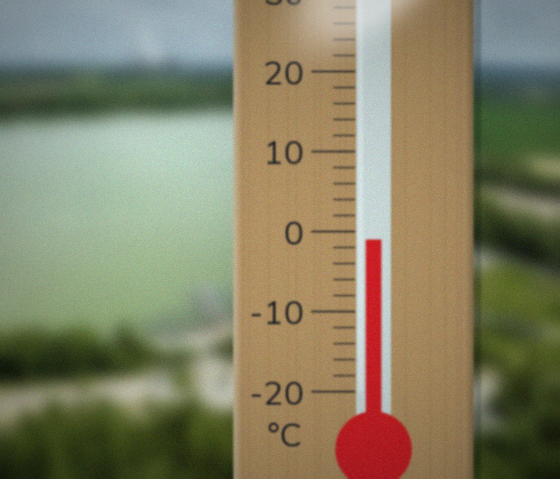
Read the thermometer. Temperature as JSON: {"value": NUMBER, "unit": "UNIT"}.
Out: {"value": -1, "unit": "°C"}
